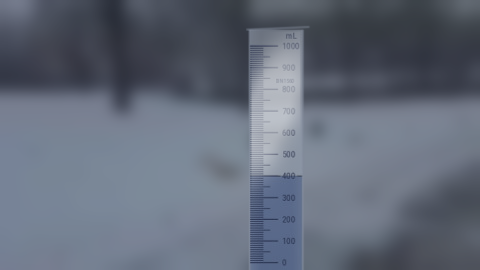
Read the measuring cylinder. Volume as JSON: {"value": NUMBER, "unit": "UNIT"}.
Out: {"value": 400, "unit": "mL"}
